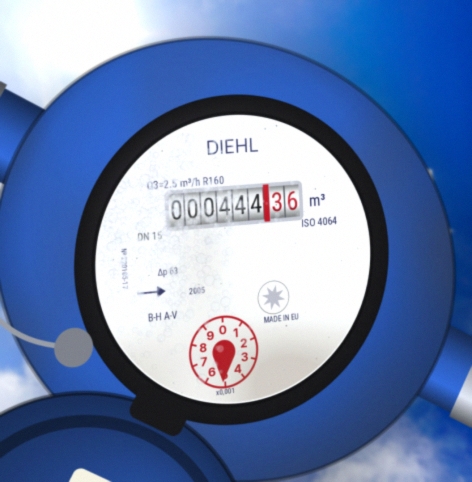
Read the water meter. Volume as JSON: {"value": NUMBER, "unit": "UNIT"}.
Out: {"value": 444.365, "unit": "m³"}
